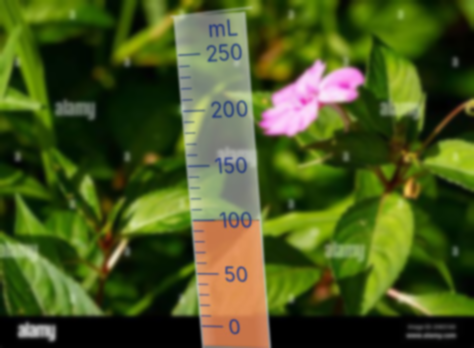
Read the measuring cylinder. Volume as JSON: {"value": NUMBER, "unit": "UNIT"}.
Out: {"value": 100, "unit": "mL"}
